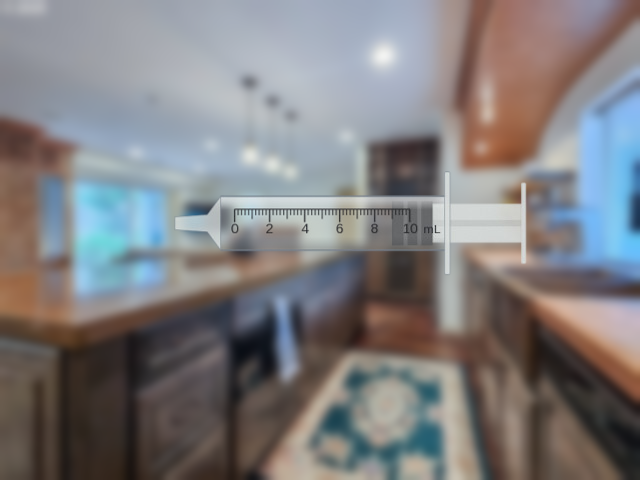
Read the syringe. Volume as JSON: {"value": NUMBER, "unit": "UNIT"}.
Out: {"value": 9, "unit": "mL"}
